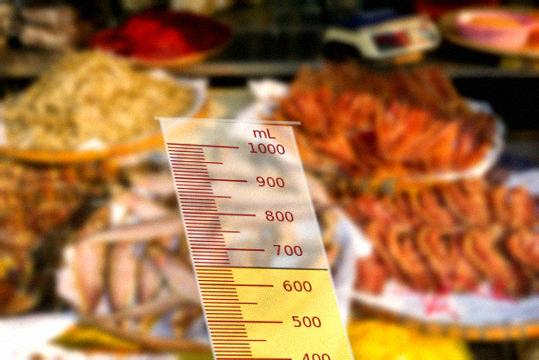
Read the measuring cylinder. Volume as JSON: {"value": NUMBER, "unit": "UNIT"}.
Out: {"value": 650, "unit": "mL"}
